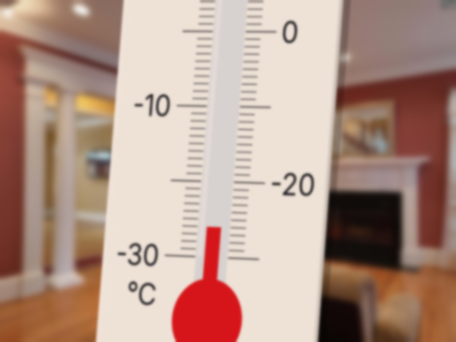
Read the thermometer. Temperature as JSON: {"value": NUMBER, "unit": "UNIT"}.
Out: {"value": -26, "unit": "°C"}
